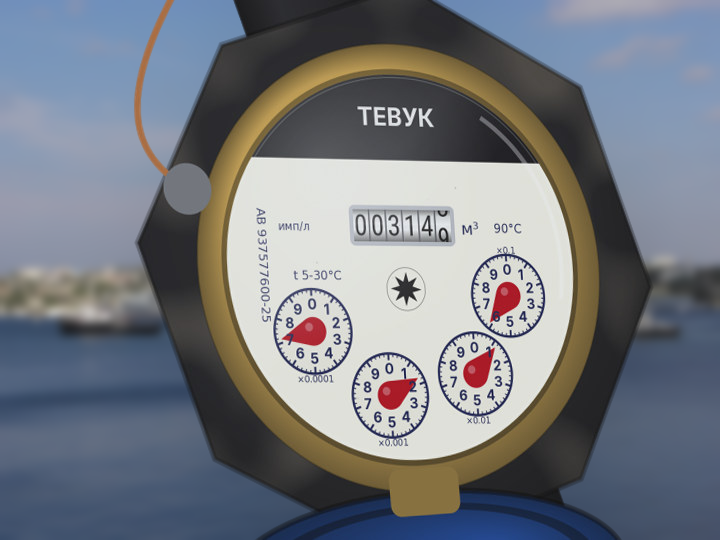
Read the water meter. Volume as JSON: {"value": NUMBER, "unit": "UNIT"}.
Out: {"value": 3148.6117, "unit": "m³"}
